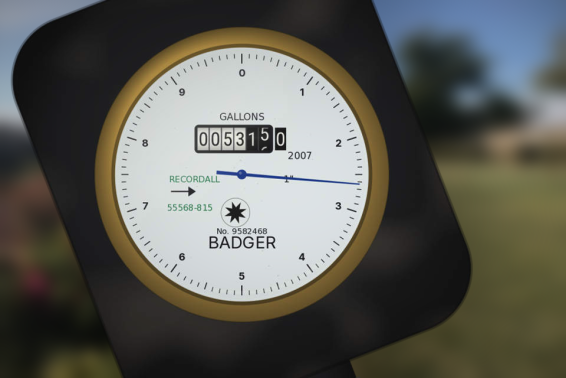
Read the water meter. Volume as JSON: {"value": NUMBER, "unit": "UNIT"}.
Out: {"value": 53152.6, "unit": "gal"}
